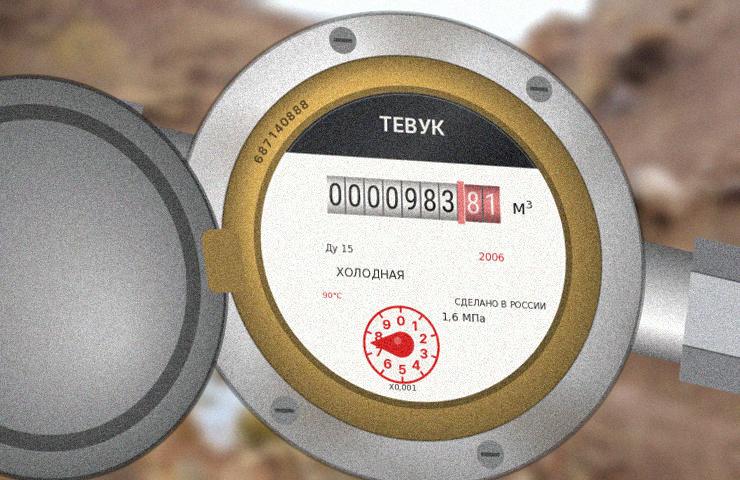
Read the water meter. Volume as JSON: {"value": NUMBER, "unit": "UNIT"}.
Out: {"value": 983.817, "unit": "m³"}
